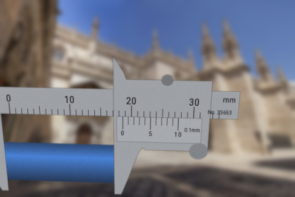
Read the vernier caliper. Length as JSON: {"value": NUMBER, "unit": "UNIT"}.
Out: {"value": 18.6, "unit": "mm"}
